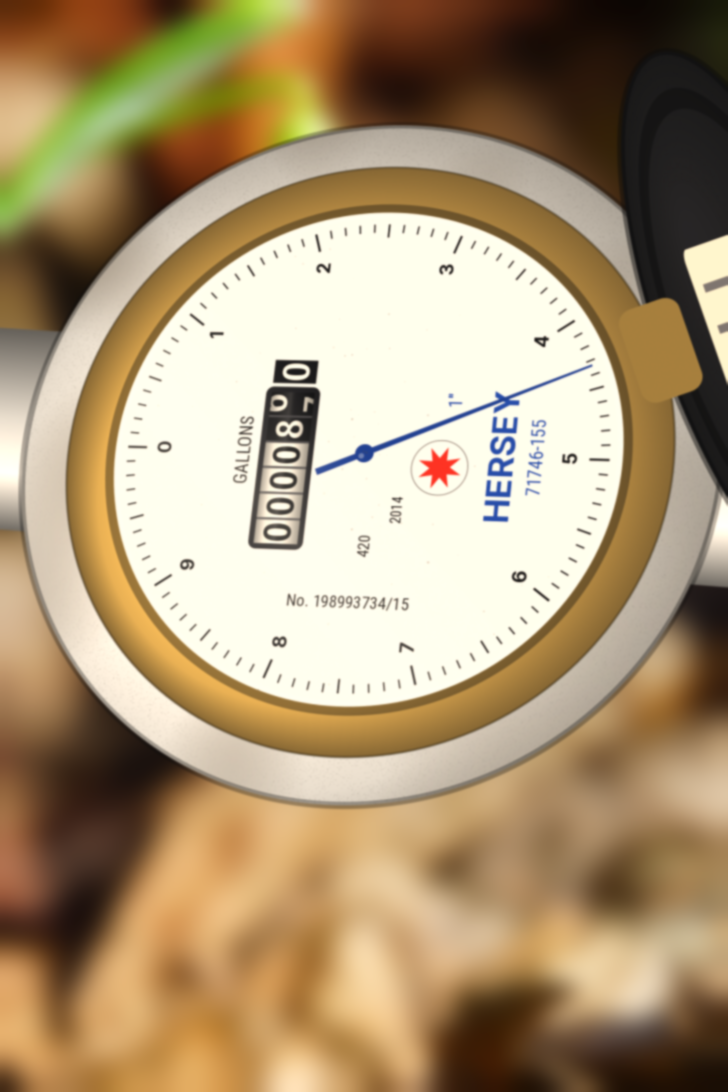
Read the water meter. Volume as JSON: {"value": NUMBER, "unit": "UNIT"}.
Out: {"value": 864.3, "unit": "gal"}
